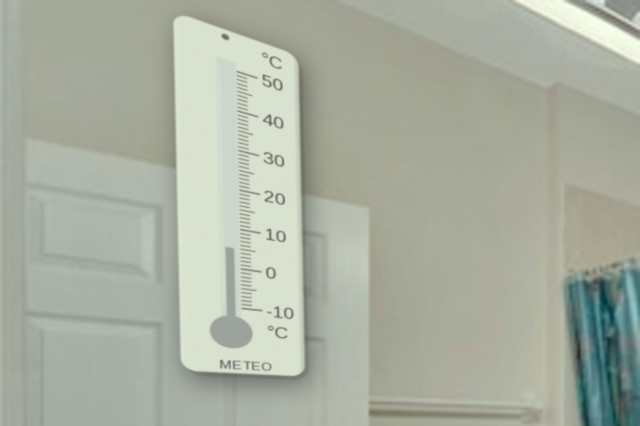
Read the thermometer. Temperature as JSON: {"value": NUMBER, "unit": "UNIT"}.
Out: {"value": 5, "unit": "°C"}
